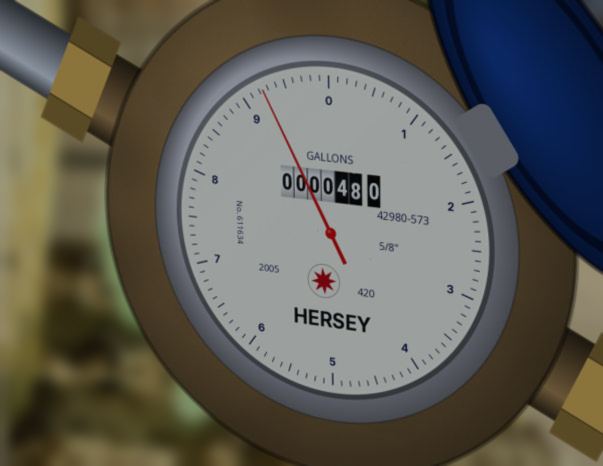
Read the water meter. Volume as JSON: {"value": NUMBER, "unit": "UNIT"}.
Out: {"value": 479.2, "unit": "gal"}
